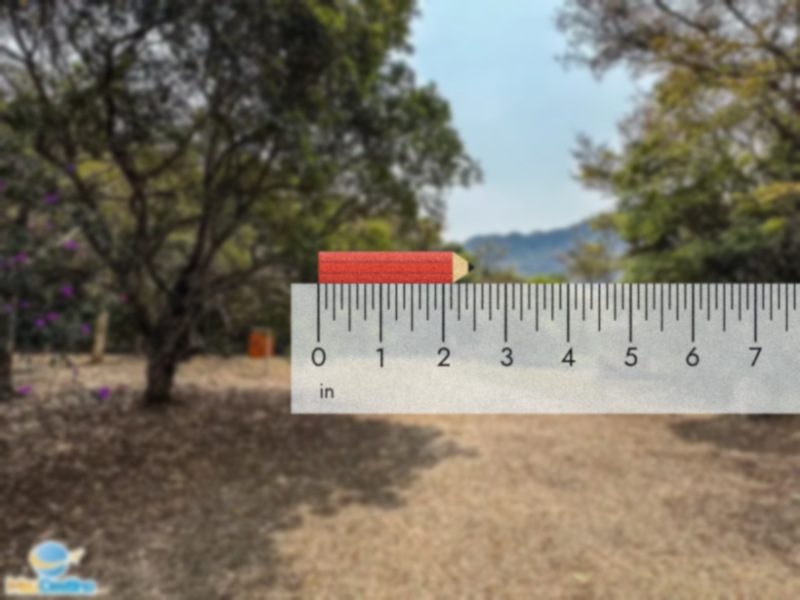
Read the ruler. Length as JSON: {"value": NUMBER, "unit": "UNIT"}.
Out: {"value": 2.5, "unit": "in"}
